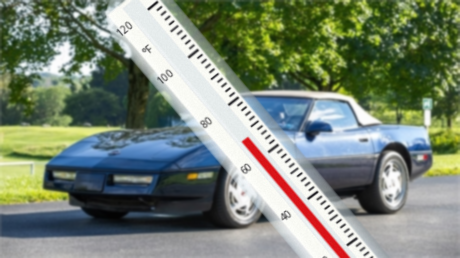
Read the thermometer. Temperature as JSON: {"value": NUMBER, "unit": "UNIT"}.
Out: {"value": 68, "unit": "°F"}
